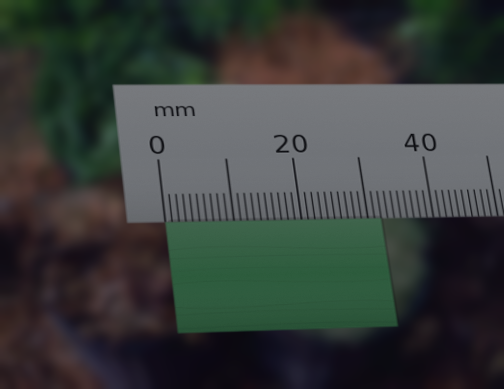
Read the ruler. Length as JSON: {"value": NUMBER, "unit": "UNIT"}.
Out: {"value": 32, "unit": "mm"}
